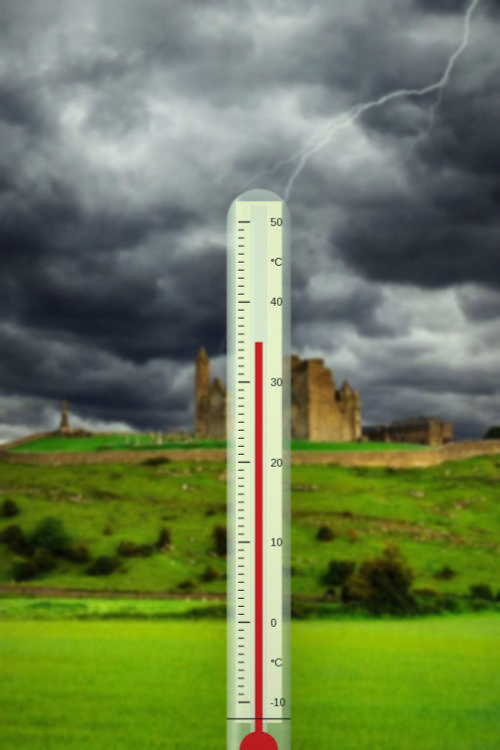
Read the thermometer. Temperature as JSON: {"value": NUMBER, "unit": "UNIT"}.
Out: {"value": 35, "unit": "°C"}
